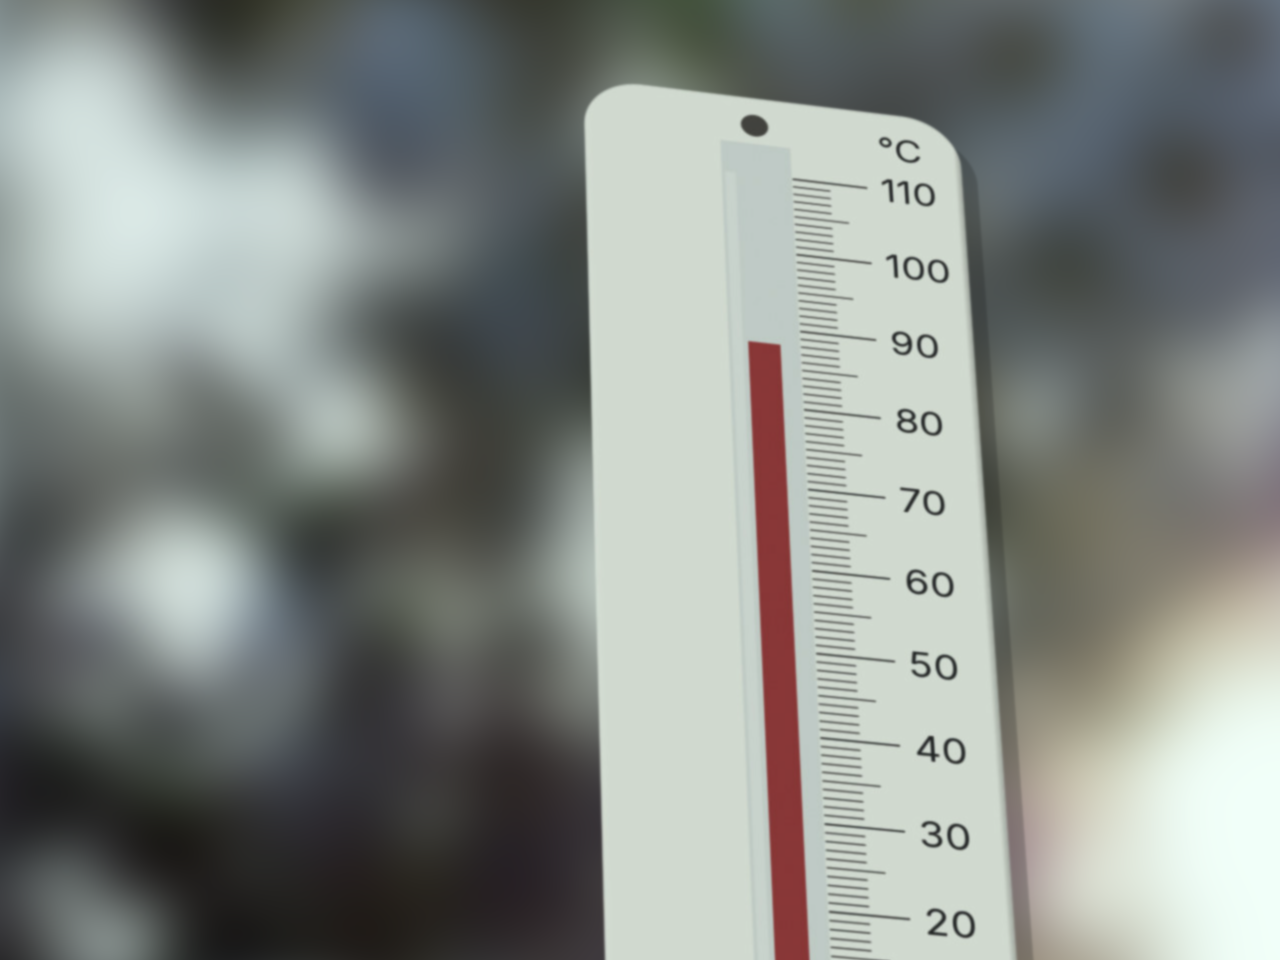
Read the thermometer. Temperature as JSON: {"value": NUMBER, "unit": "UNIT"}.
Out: {"value": 88, "unit": "°C"}
